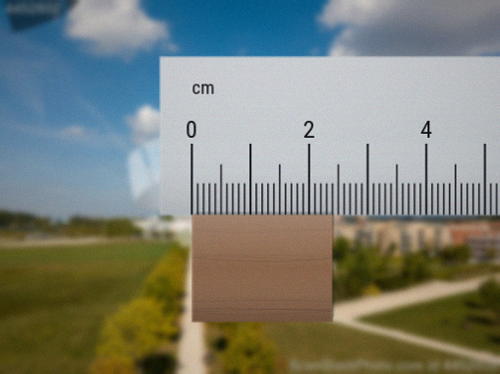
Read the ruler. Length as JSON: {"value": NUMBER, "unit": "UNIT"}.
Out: {"value": 2.4, "unit": "cm"}
